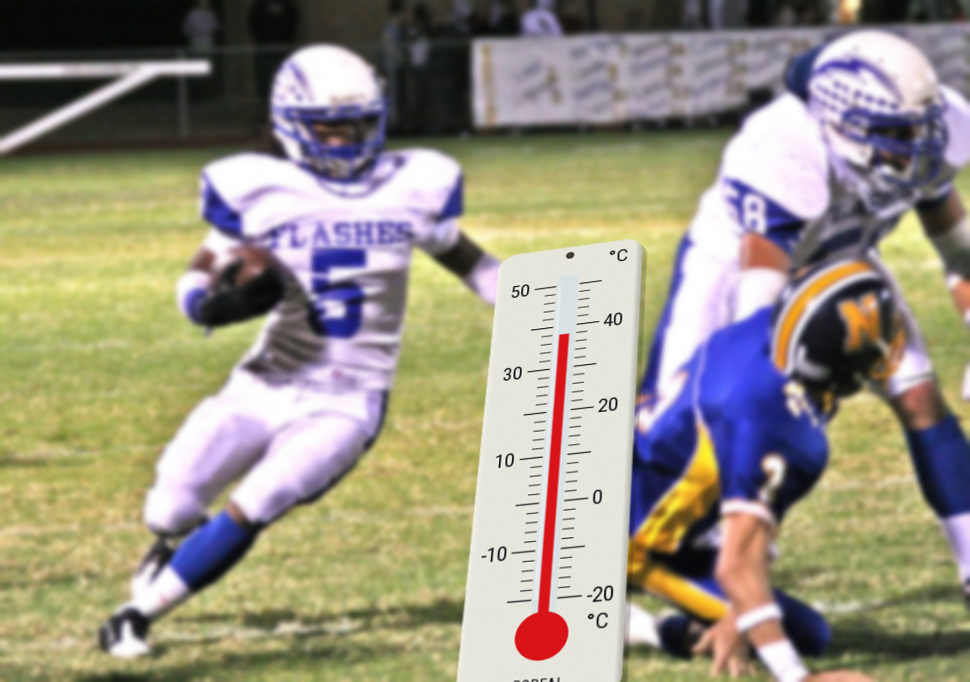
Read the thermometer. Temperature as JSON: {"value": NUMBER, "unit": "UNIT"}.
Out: {"value": 38, "unit": "°C"}
